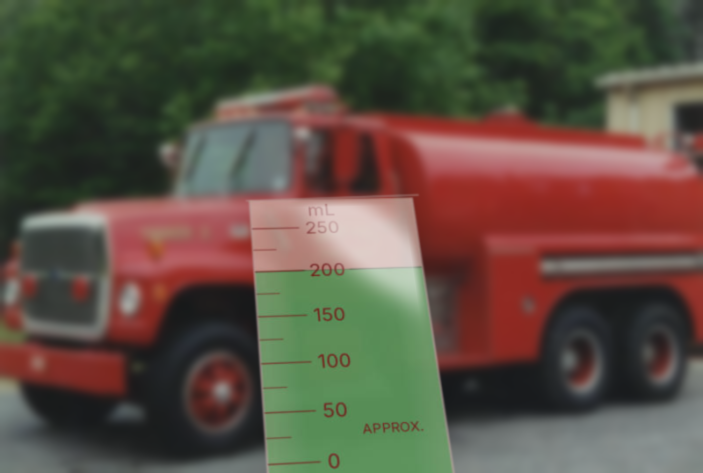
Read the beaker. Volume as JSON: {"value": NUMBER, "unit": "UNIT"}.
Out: {"value": 200, "unit": "mL"}
